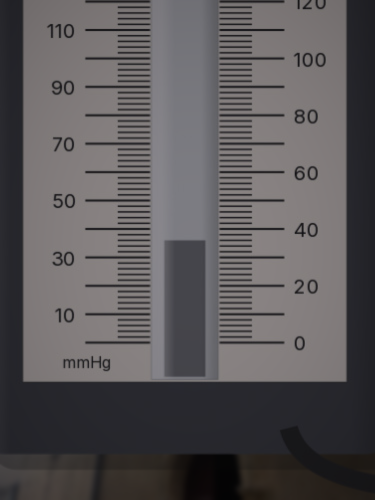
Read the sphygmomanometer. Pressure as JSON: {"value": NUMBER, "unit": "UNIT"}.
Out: {"value": 36, "unit": "mmHg"}
